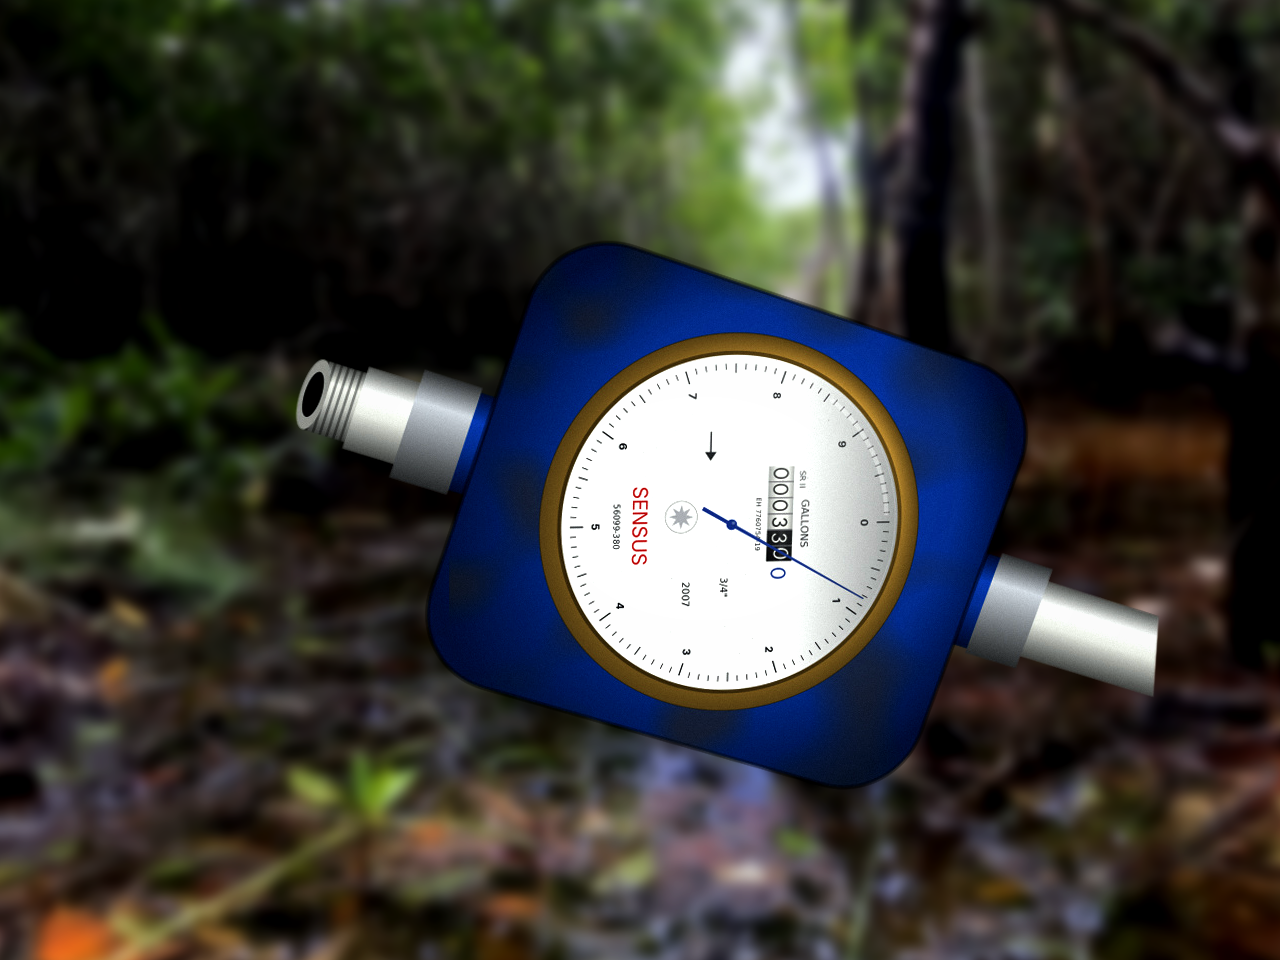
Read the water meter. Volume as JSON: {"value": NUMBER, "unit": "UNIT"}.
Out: {"value": 3300.8, "unit": "gal"}
